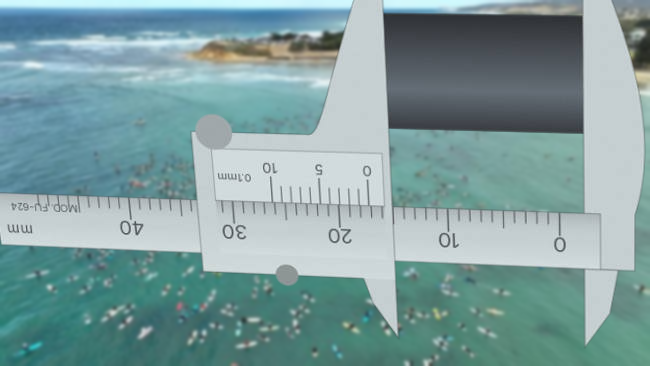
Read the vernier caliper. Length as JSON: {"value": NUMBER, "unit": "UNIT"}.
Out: {"value": 17.2, "unit": "mm"}
